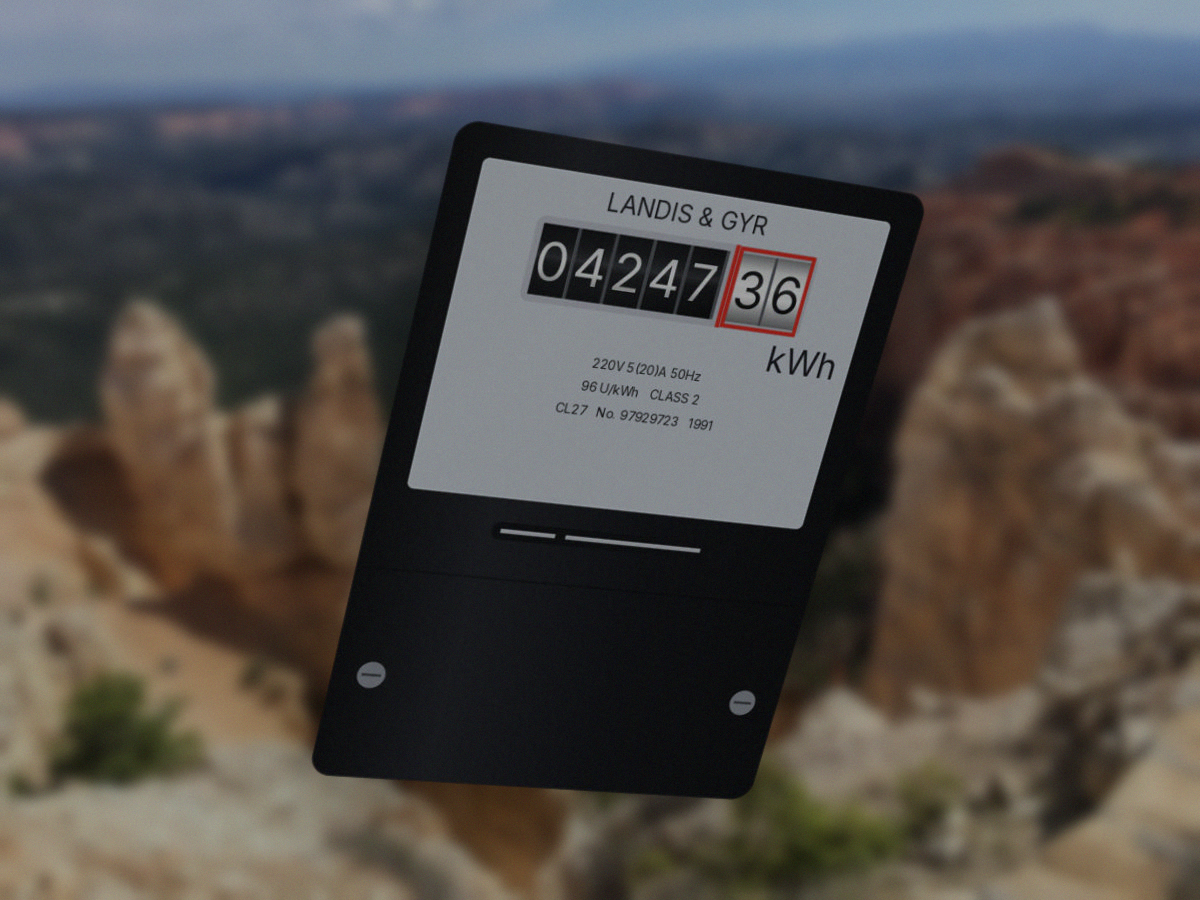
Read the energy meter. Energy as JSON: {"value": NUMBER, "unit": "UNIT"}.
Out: {"value": 4247.36, "unit": "kWh"}
